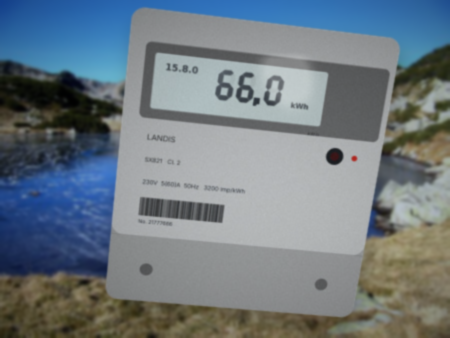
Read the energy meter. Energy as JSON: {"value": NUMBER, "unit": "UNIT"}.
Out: {"value": 66.0, "unit": "kWh"}
